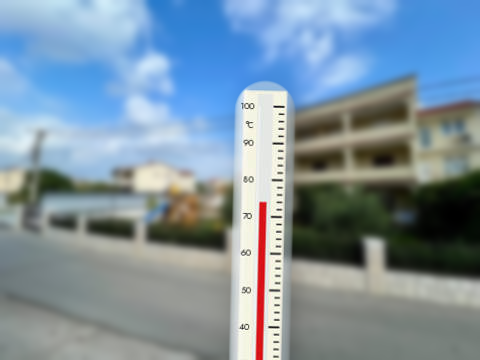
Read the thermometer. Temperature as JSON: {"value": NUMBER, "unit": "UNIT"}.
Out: {"value": 74, "unit": "°C"}
